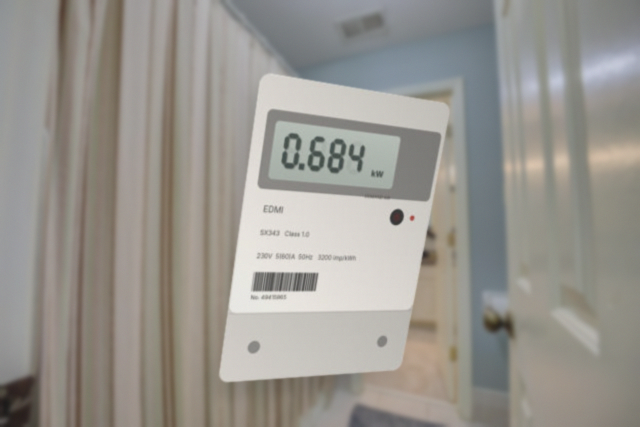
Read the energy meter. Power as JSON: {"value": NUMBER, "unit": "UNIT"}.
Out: {"value": 0.684, "unit": "kW"}
